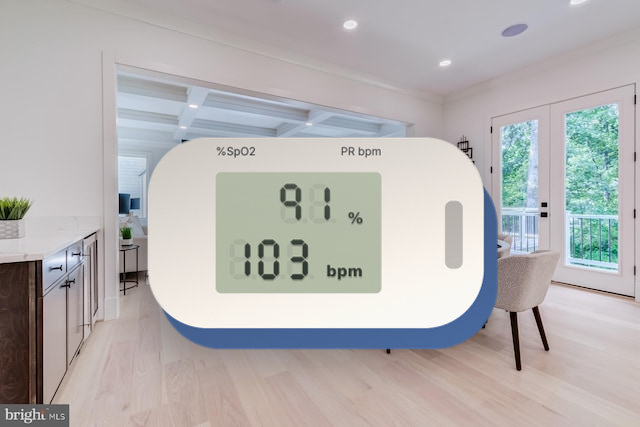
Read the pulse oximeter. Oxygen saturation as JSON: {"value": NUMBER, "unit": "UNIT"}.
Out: {"value": 91, "unit": "%"}
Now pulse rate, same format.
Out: {"value": 103, "unit": "bpm"}
